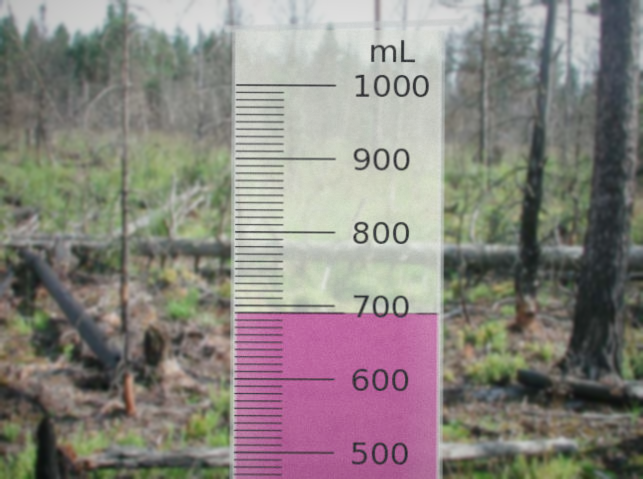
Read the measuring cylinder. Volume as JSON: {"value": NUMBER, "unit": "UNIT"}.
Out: {"value": 690, "unit": "mL"}
